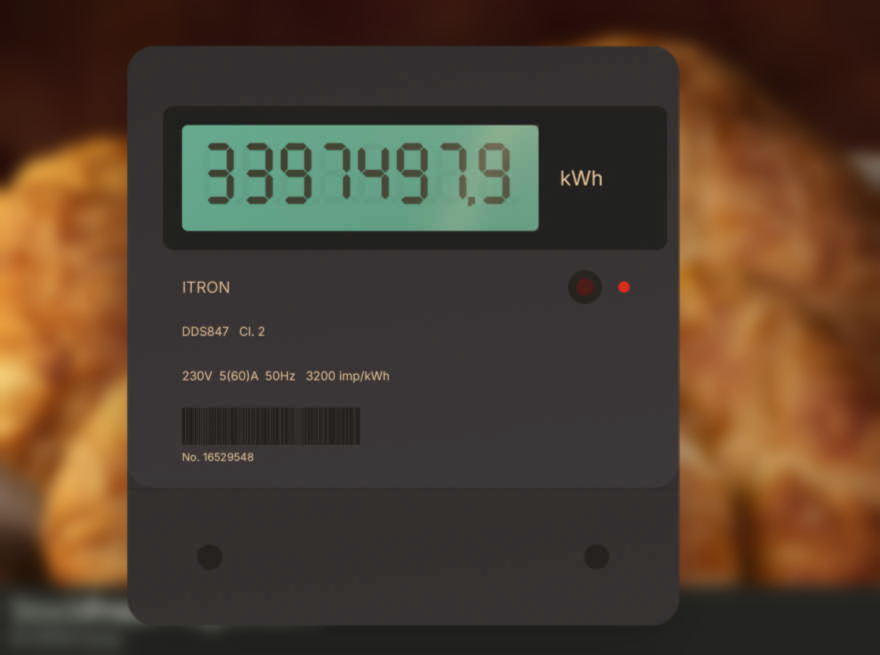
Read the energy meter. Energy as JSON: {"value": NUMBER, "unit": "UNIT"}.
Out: {"value": 3397497.9, "unit": "kWh"}
